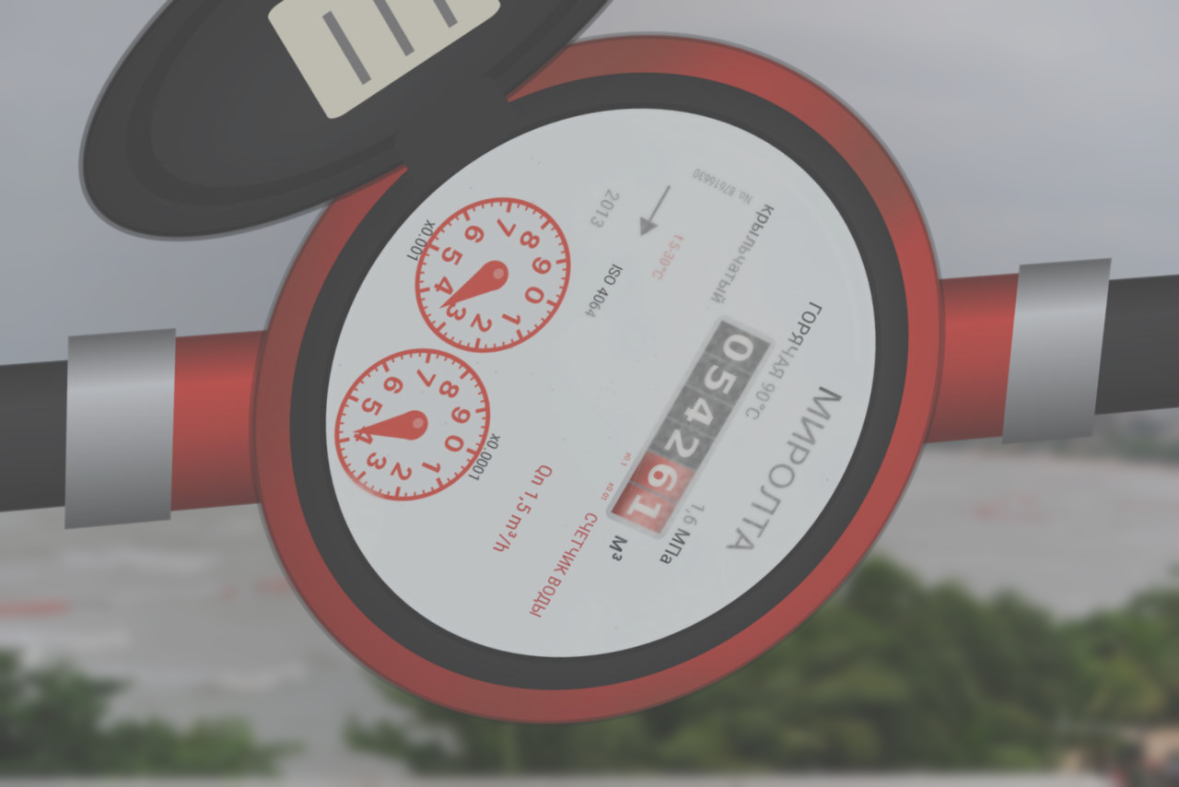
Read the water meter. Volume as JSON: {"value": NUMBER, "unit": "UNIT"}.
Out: {"value": 542.6134, "unit": "m³"}
